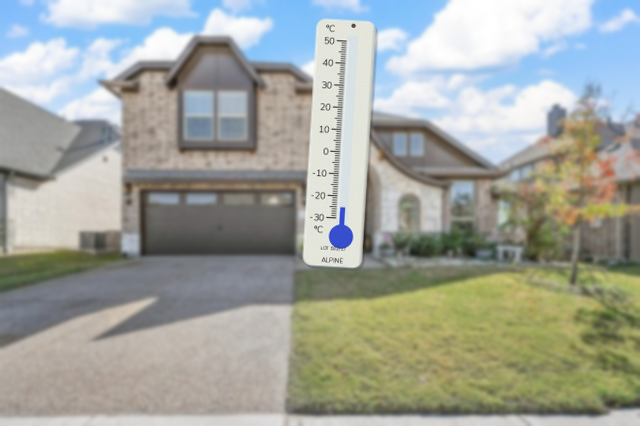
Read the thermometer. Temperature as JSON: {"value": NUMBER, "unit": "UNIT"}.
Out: {"value": -25, "unit": "°C"}
